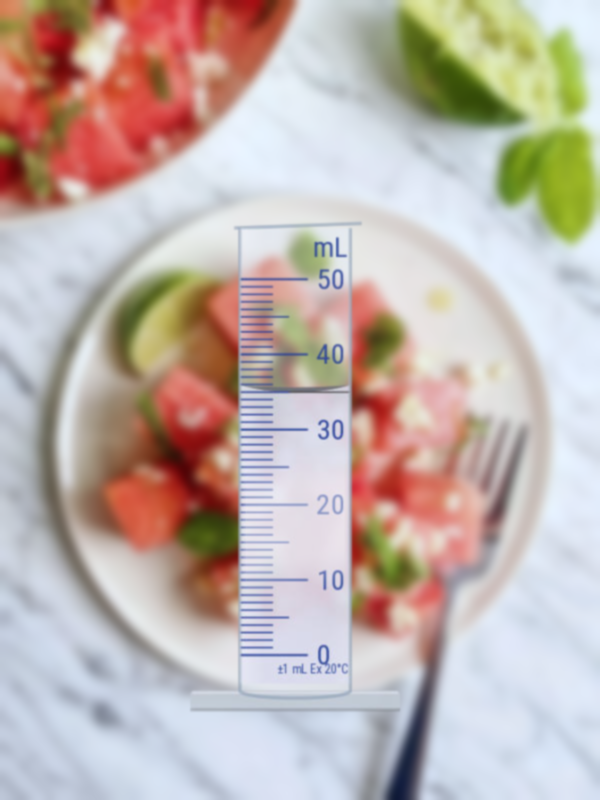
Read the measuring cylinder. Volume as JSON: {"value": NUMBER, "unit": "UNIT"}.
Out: {"value": 35, "unit": "mL"}
